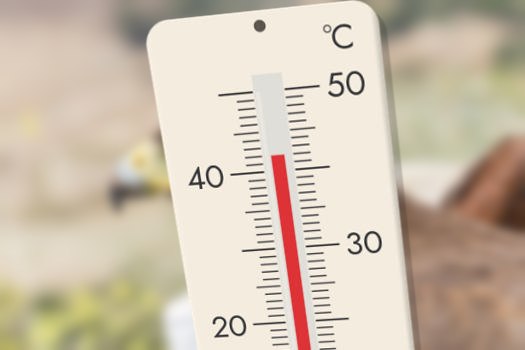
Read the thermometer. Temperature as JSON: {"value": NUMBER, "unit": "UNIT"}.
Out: {"value": 42, "unit": "°C"}
